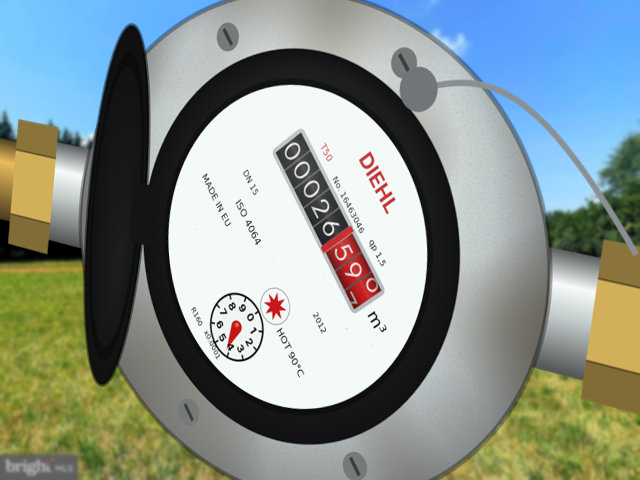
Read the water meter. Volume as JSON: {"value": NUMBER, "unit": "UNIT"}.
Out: {"value": 26.5964, "unit": "m³"}
